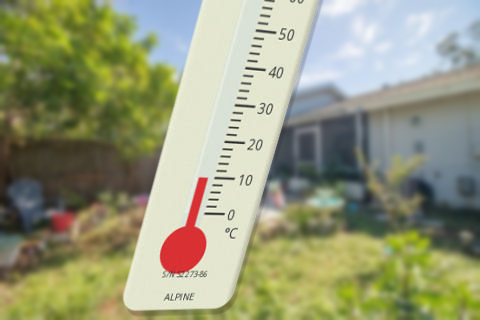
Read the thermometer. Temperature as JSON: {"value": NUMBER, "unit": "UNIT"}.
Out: {"value": 10, "unit": "°C"}
